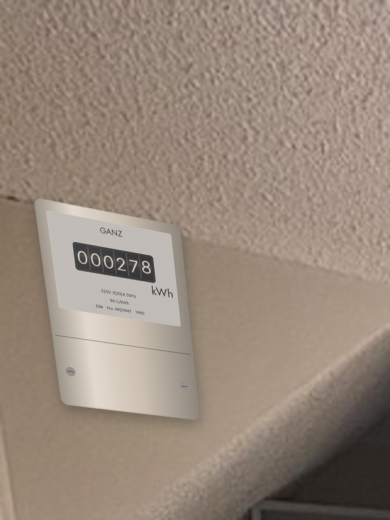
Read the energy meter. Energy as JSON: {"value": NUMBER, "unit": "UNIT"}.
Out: {"value": 278, "unit": "kWh"}
